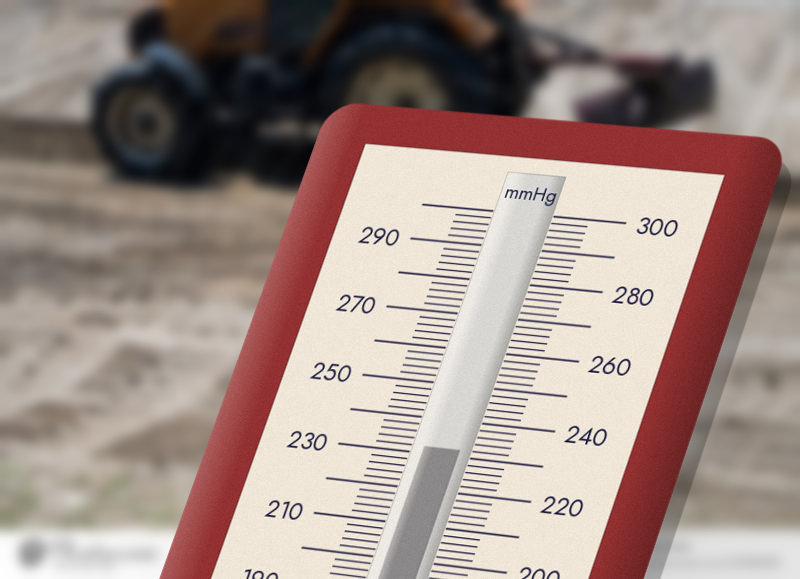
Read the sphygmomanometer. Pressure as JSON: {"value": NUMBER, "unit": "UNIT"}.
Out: {"value": 232, "unit": "mmHg"}
